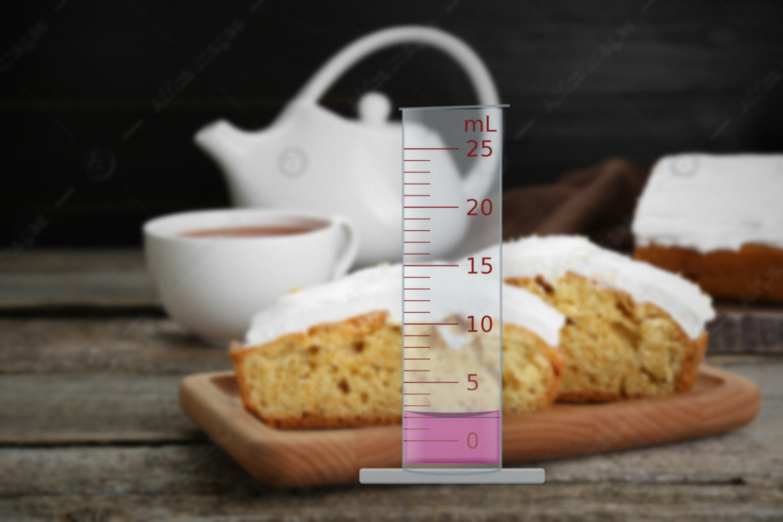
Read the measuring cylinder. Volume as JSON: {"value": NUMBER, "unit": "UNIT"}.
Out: {"value": 2, "unit": "mL"}
